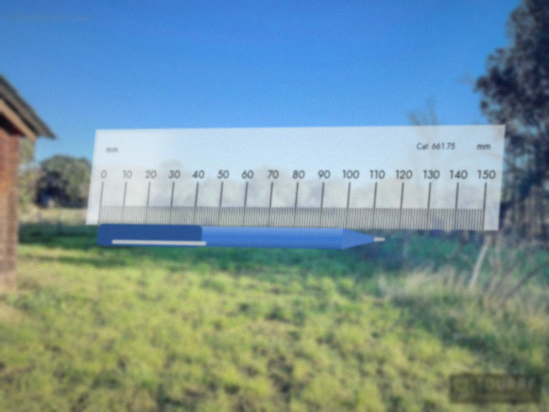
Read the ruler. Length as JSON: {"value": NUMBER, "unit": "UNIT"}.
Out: {"value": 115, "unit": "mm"}
